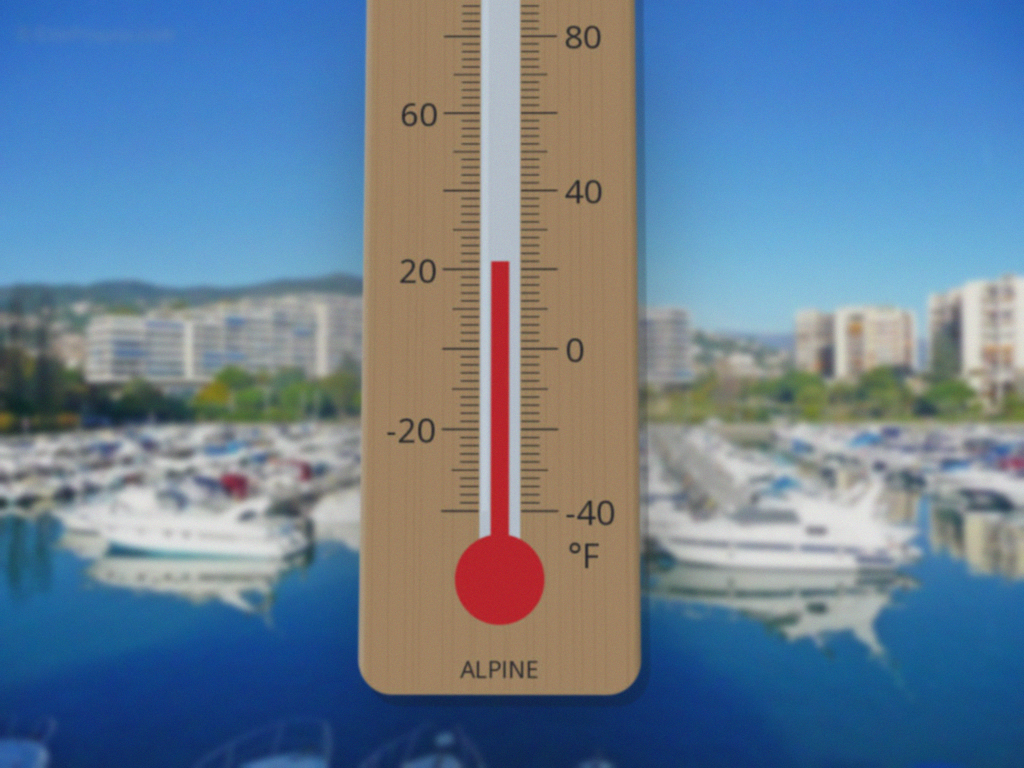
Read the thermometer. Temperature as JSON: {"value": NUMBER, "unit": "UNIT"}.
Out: {"value": 22, "unit": "°F"}
